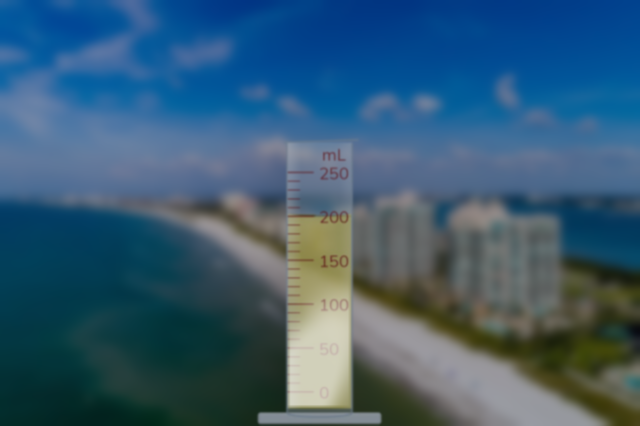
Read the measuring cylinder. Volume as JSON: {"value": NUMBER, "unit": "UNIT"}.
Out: {"value": 200, "unit": "mL"}
